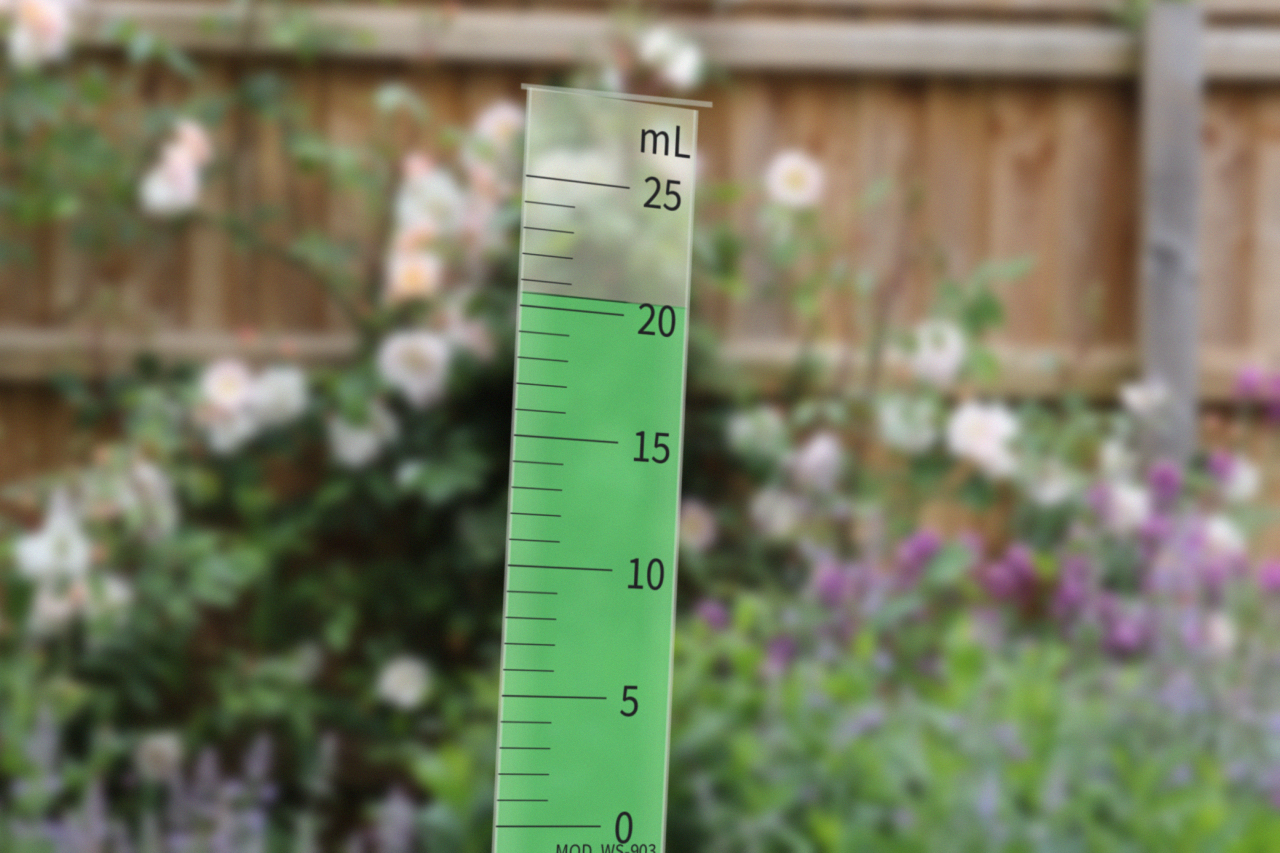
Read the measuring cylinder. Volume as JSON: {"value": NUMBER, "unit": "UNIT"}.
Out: {"value": 20.5, "unit": "mL"}
